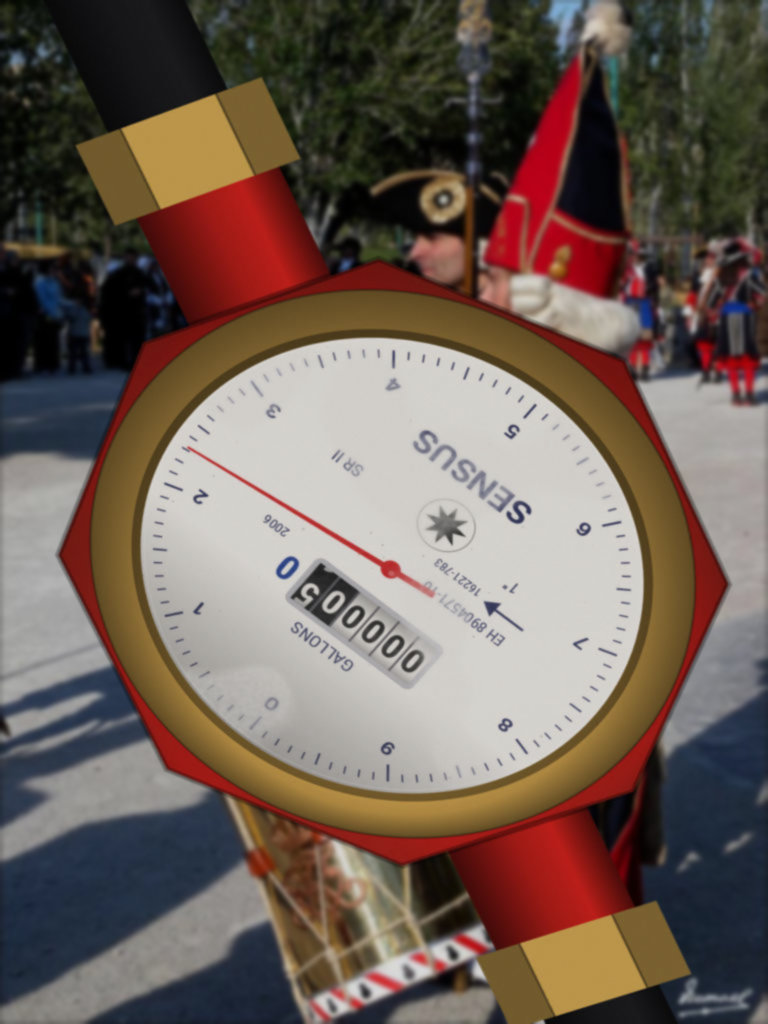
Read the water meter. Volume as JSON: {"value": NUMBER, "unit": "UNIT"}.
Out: {"value": 52.3, "unit": "gal"}
